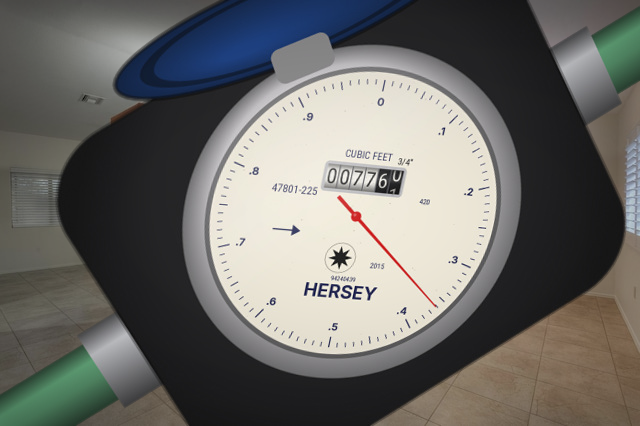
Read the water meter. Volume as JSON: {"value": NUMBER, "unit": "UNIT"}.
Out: {"value": 7760.36, "unit": "ft³"}
